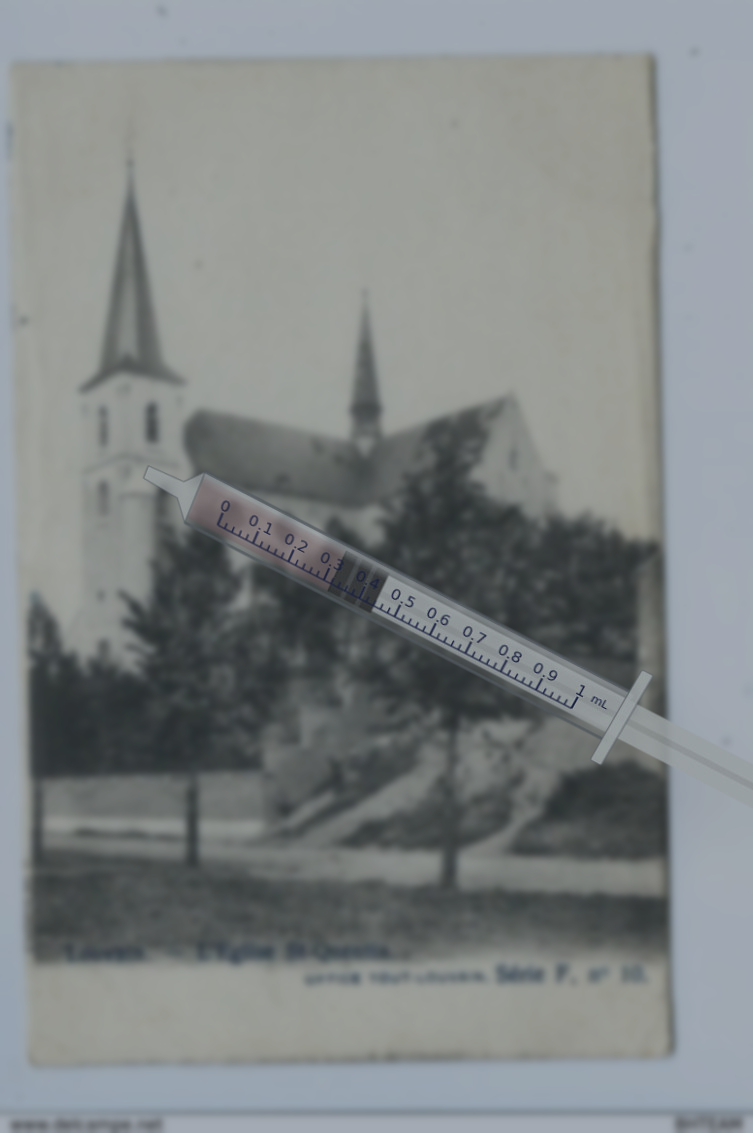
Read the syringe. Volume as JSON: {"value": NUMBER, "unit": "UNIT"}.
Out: {"value": 0.32, "unit": "mL"}
